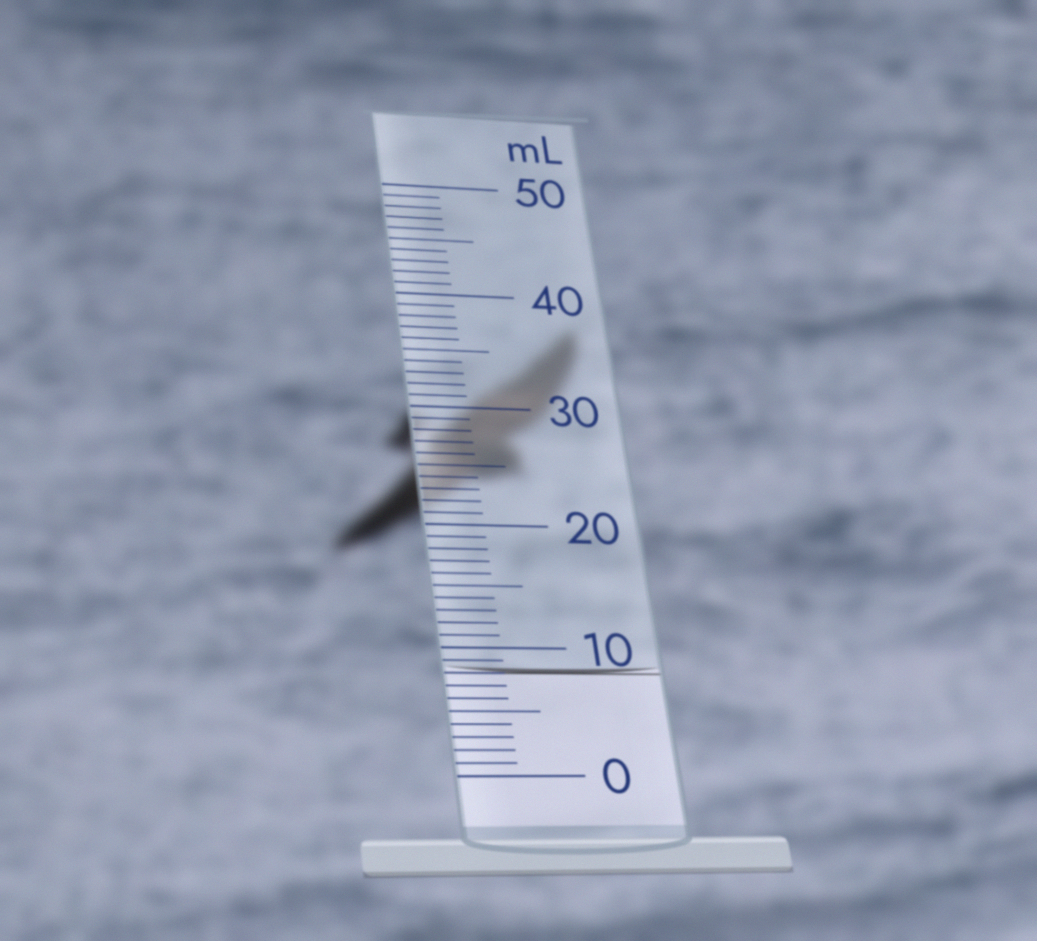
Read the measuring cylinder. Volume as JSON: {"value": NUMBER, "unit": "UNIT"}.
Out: {"value": 8, "unit": "mL"}
